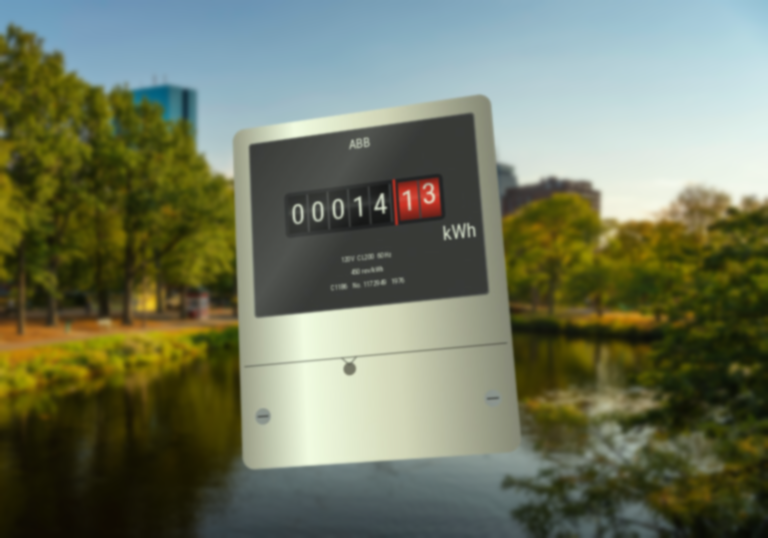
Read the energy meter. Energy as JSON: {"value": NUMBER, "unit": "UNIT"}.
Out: {"value": 14.13, "unit": "kWh"}
